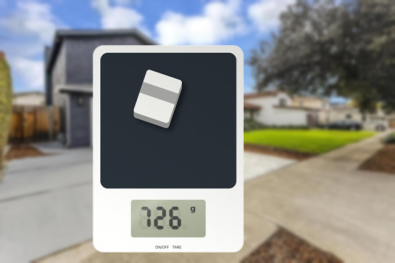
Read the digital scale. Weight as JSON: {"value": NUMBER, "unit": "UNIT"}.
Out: {"value": 726, "unit": "g"}
